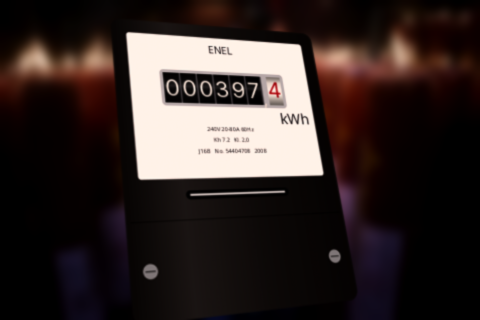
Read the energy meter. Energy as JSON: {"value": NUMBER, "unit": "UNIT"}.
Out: {"value": 397.4, "unit": "kWh"}
